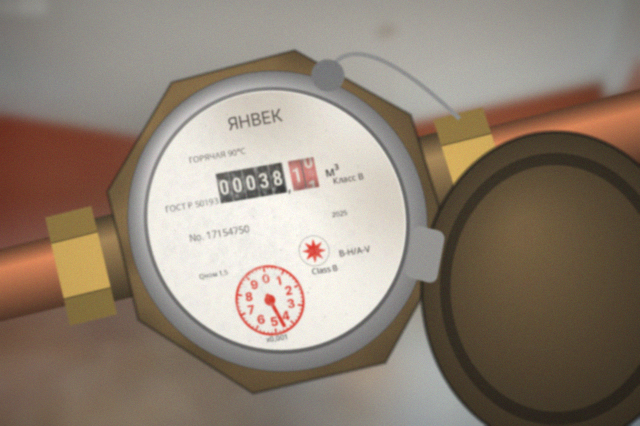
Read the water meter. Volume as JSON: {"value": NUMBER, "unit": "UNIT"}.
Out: {"value": 38.104, "unit": "m³"}
